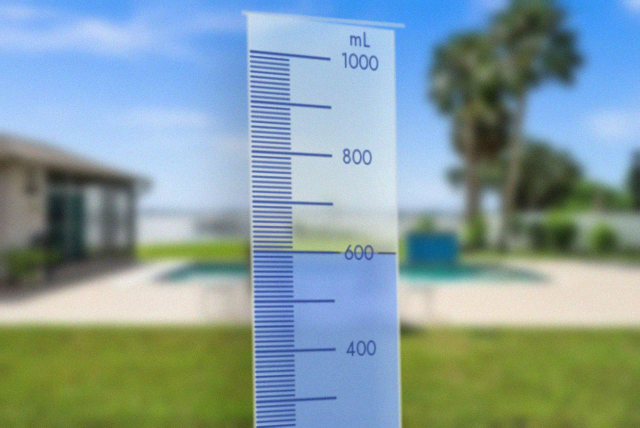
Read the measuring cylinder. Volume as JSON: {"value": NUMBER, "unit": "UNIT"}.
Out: {"value": 600, "unit": "mL"}
